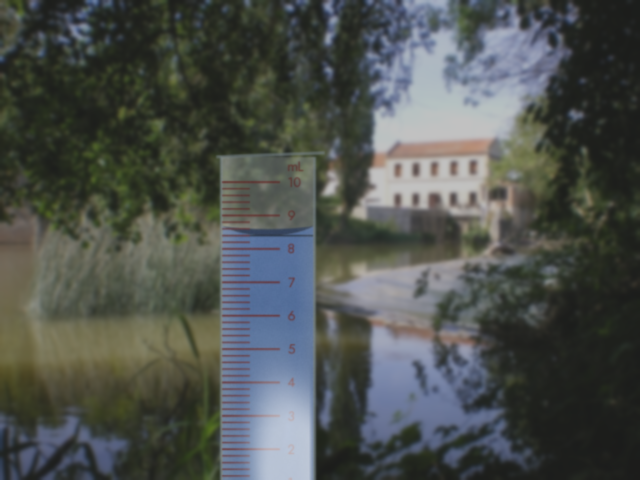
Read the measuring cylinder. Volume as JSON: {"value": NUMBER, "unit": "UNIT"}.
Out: {"value": 8.4, "unit": "mL"}
